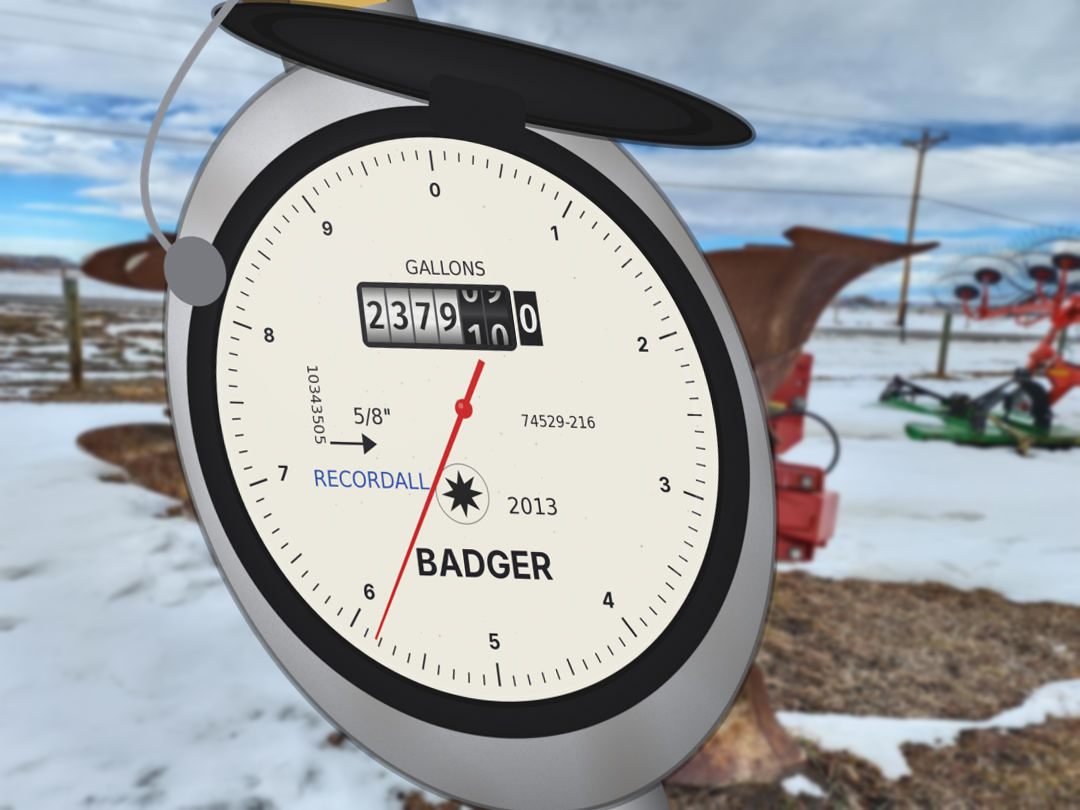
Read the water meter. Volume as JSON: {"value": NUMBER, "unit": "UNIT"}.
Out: {"value": 2379095.8, "unit": "gal"}
